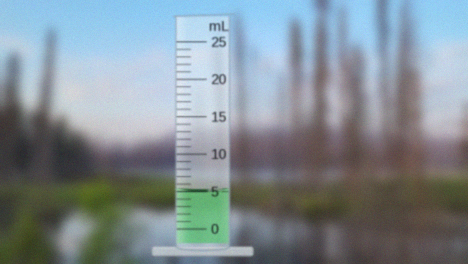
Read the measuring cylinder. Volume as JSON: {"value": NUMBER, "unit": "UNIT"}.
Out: {"value": 5, "unit": "mL"}
